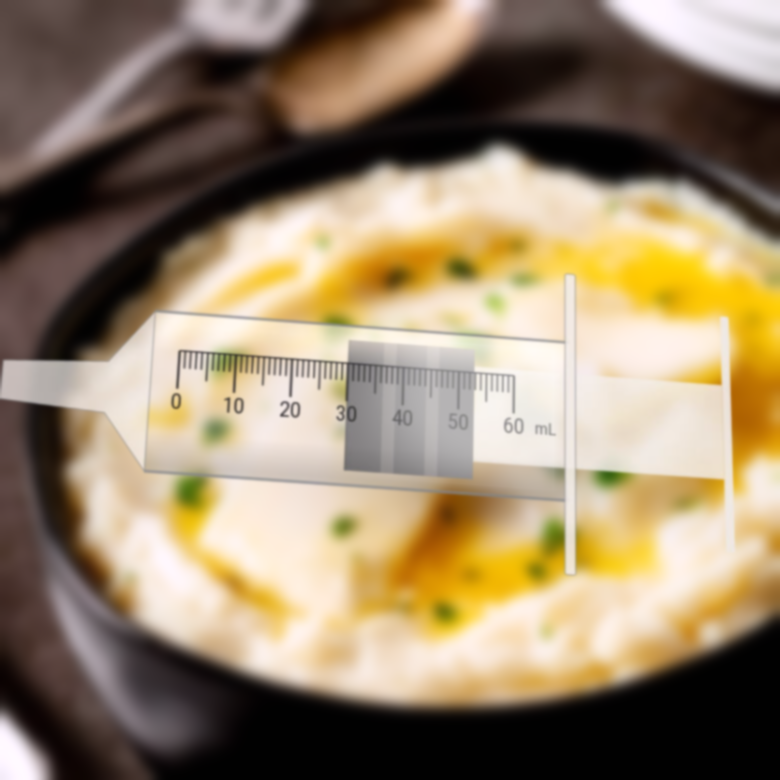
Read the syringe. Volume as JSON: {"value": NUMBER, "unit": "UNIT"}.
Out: {"value": 30, "unit": "mL"}
